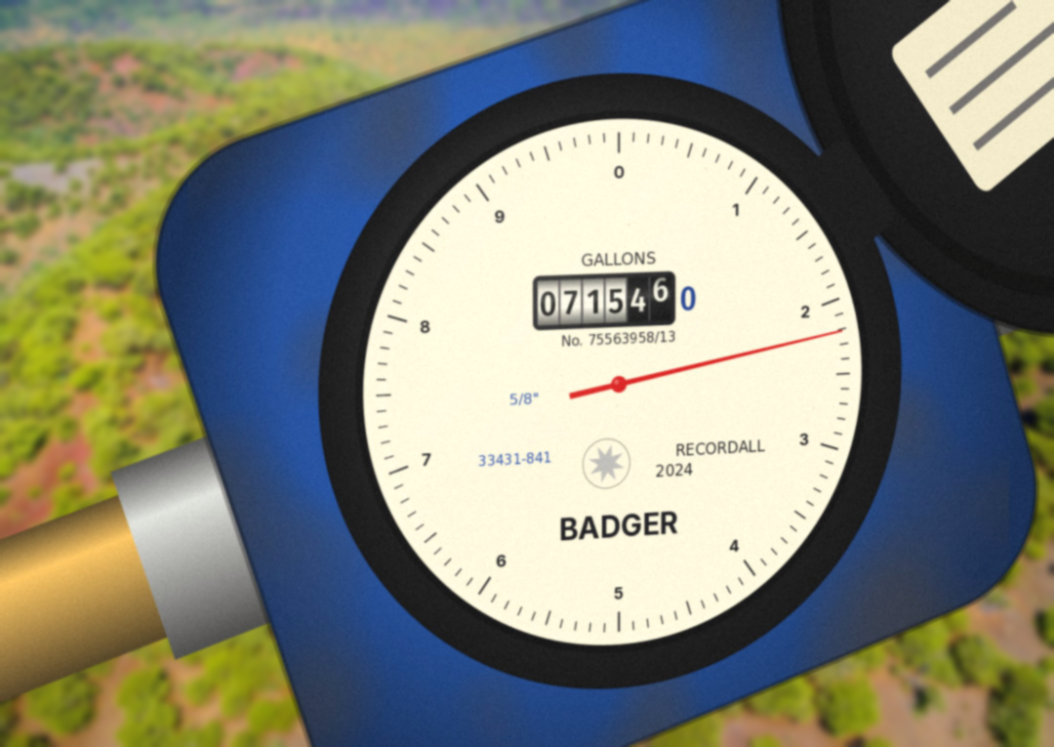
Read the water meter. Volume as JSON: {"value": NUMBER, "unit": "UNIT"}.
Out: {"value": 715462.2, "unit": "gal"}
